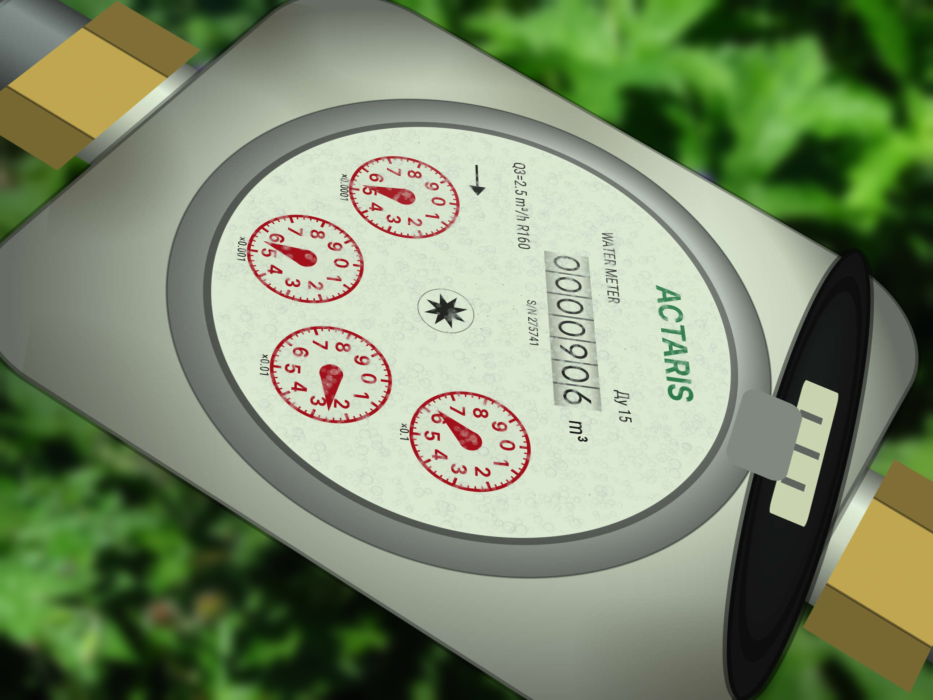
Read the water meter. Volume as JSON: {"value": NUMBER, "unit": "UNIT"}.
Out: {"value": 906.6255, "unit": "m³"}
